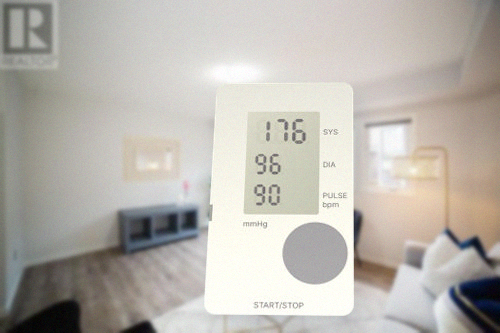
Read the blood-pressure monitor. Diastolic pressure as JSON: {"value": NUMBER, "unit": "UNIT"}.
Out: {"value": 96, "unit": "mmHg"}
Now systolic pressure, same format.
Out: {"value": 176, "unit": "mmHg"}
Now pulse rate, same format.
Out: {"value": 90, "unit": "bpm"}
